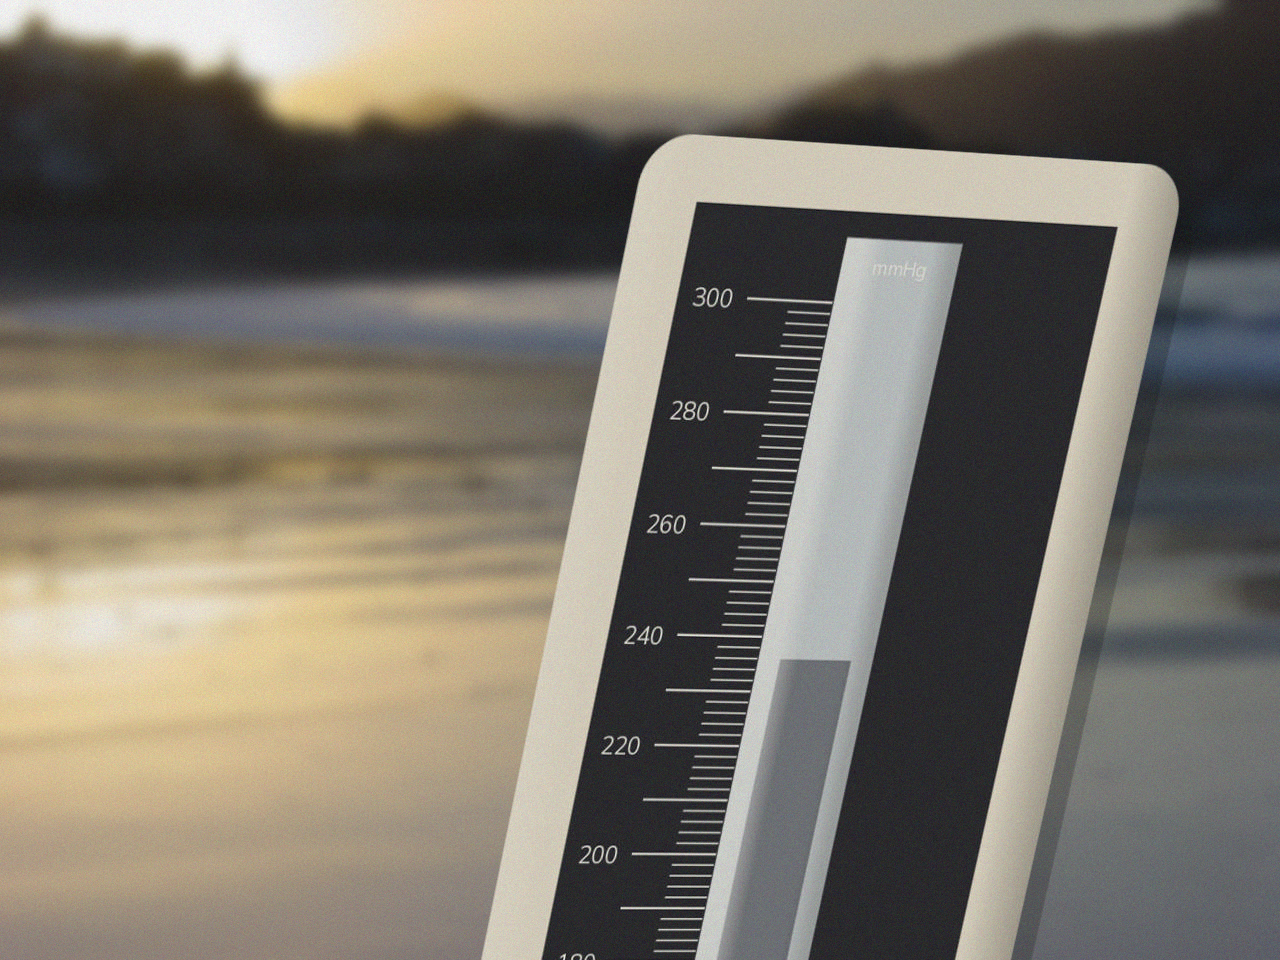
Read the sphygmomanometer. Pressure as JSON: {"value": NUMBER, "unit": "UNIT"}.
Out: {"value": 236, "unit": "mmHg"}
